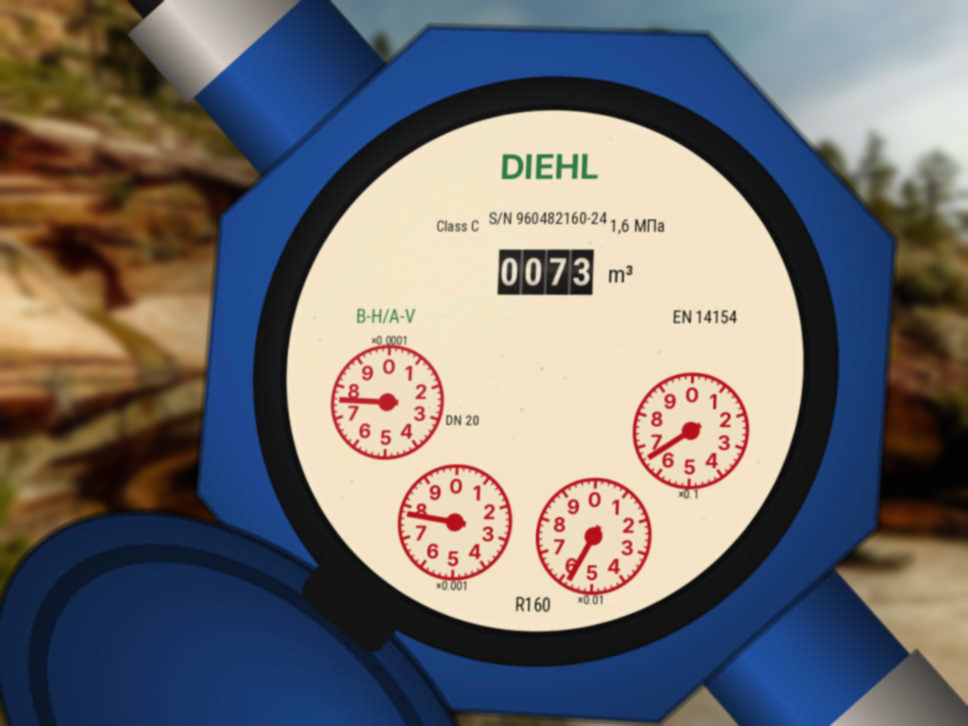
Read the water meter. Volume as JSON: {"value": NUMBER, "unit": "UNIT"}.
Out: {"value": 73.6577, "unit": "m³"}
